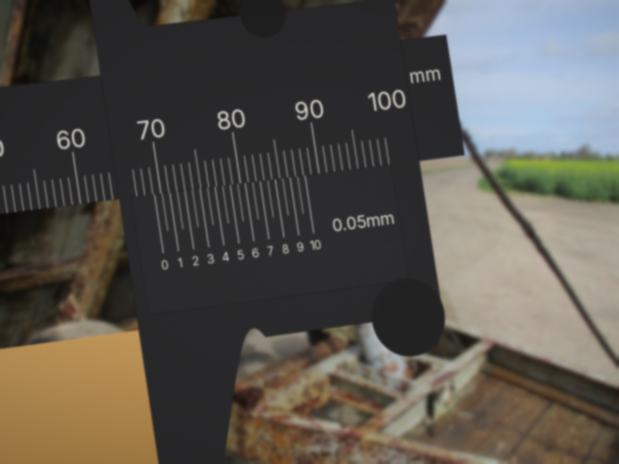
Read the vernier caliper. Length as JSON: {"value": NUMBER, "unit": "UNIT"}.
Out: {"value": 69.2, "unit": "mm"}
